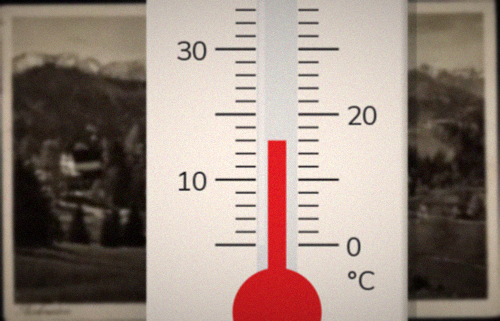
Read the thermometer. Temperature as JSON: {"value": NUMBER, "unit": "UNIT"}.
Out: {"value": 16, "unit": "°C"}
